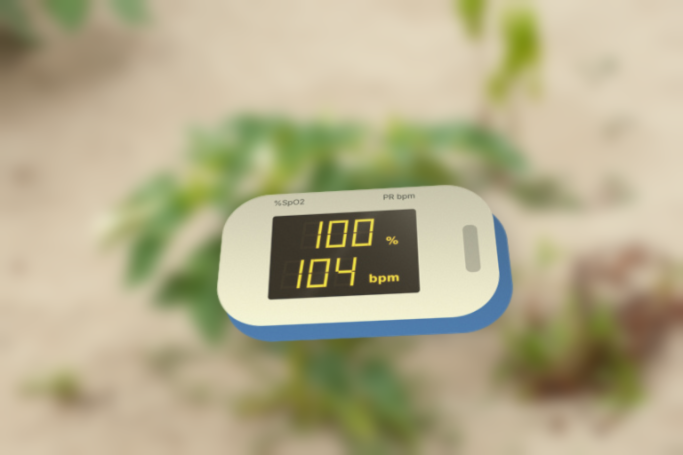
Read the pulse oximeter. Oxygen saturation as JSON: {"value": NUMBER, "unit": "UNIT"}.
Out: {"value": 100, "unit": "%"}
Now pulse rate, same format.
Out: {"value": 104, "unit": "bpm"}
